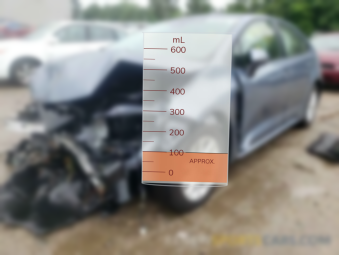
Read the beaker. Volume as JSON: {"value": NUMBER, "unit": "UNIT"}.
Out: {"value": 100, "unit": "mL"}
